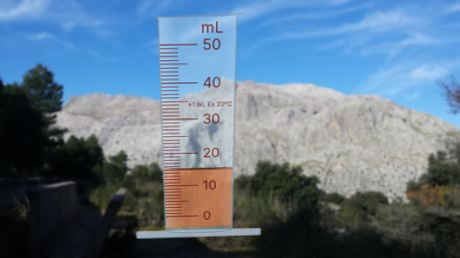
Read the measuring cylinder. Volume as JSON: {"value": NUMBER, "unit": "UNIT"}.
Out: {"value": 15, "unit": "mL"}
